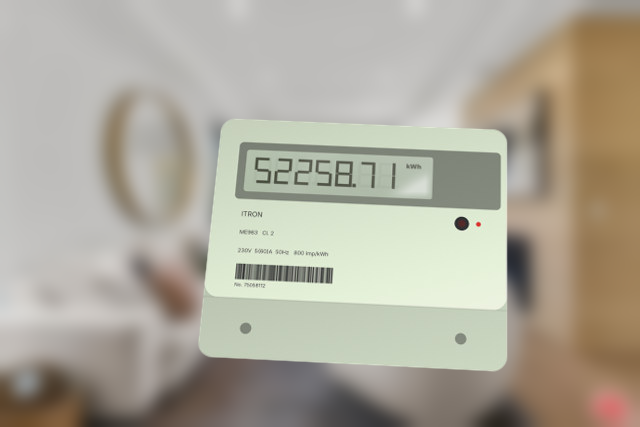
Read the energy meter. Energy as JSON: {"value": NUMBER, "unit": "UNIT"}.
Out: {"value": 52258.71, "unit": "kWh"}
